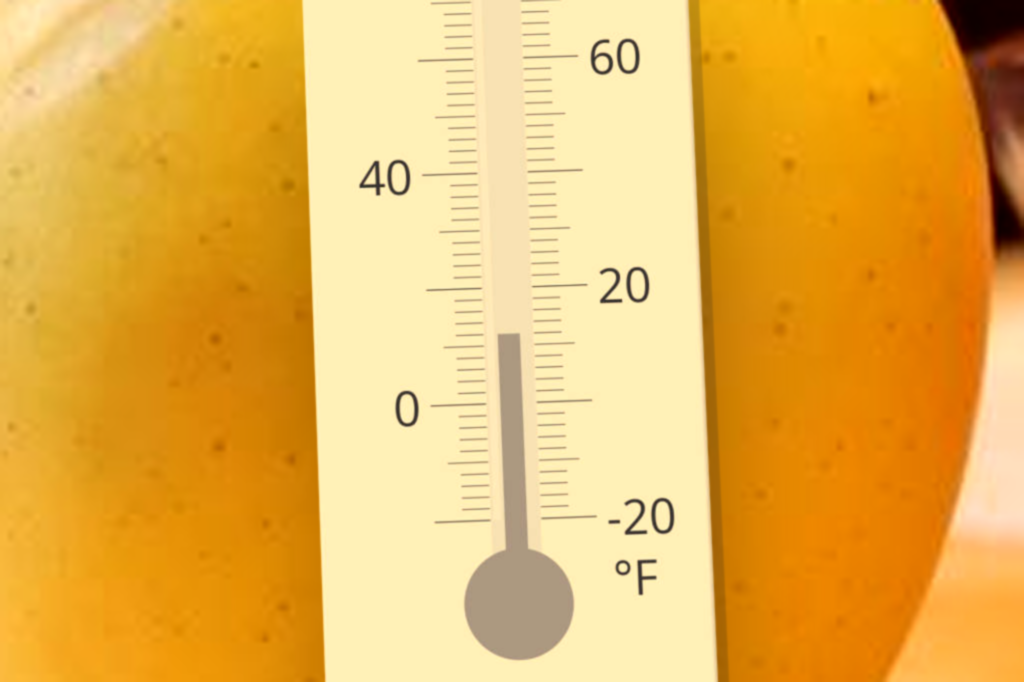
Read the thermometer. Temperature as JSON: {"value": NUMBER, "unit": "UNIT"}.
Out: {"value": 12, "unit": "°F"}
